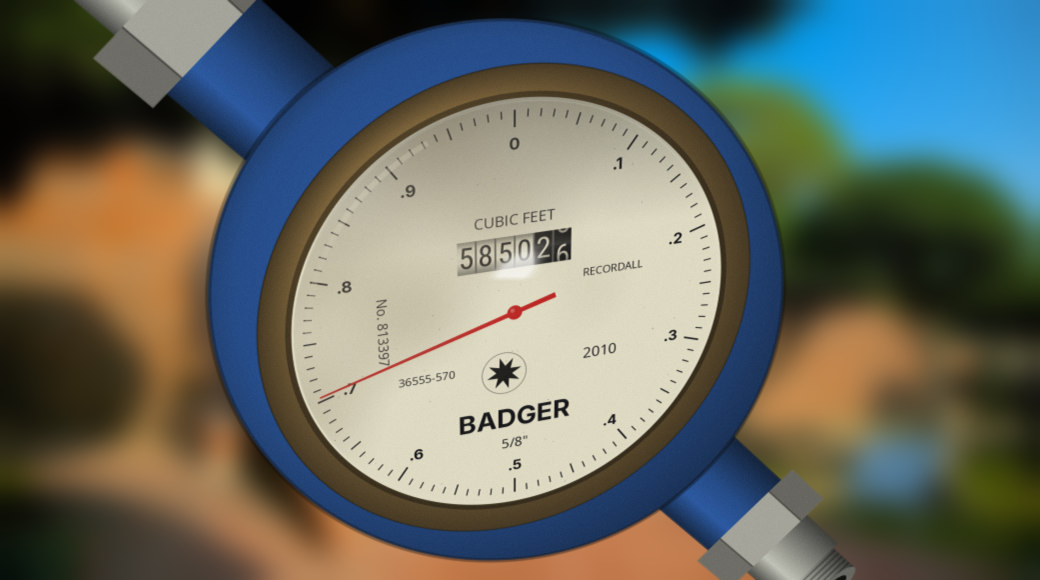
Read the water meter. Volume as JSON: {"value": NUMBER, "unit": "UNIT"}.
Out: {"value": 585025.70, "unit": "ft³"}
